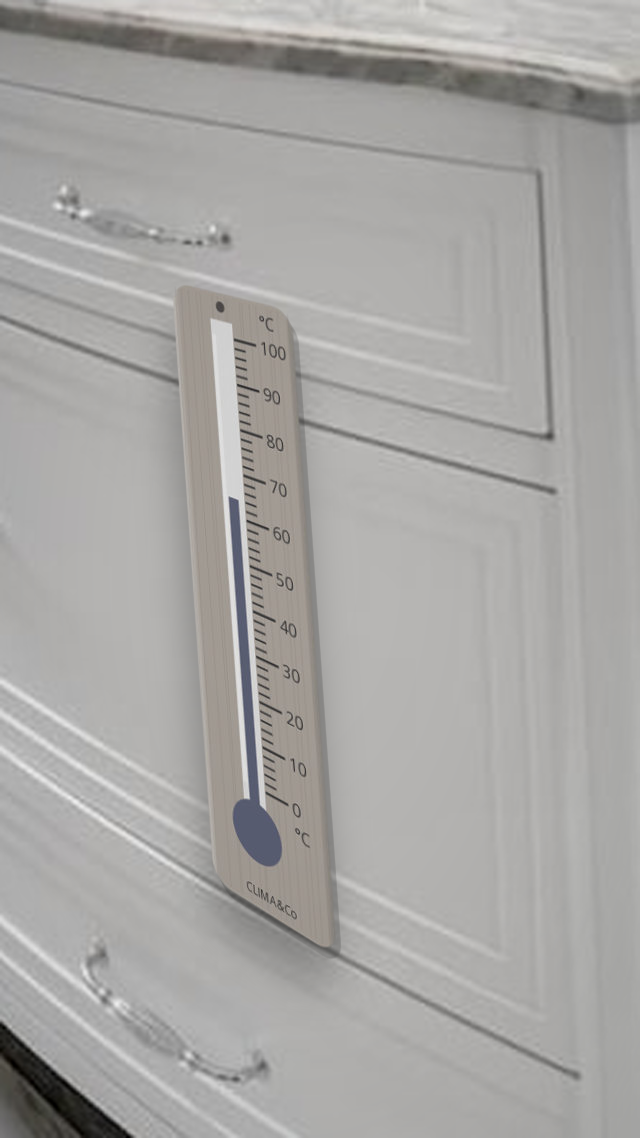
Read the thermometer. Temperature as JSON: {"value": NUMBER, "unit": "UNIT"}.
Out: {"value": 64, "unit": "°C"}
